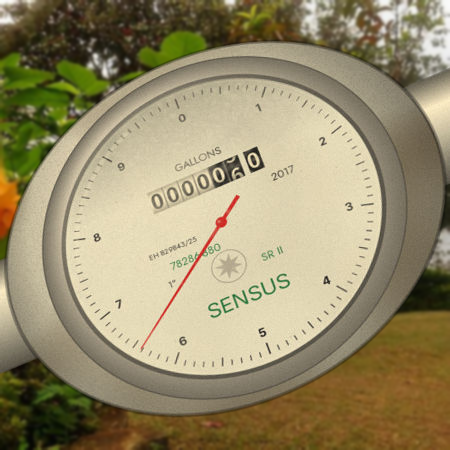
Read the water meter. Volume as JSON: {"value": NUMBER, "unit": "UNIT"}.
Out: {"value": 56.4, "unit": "gal"}
